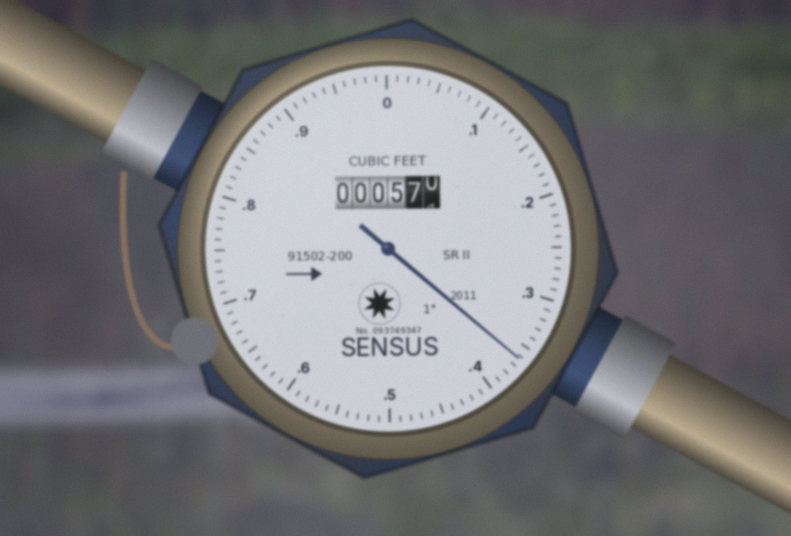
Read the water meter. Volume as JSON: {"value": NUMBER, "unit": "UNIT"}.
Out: {"value": 570.36, "unit": "ft³"}
